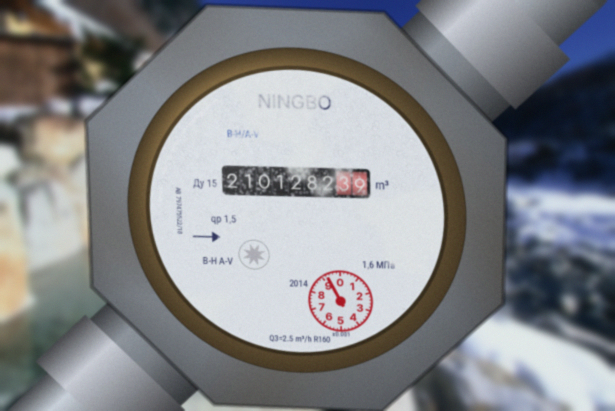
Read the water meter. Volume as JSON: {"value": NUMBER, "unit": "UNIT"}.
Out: {"value": 2101282.389, "unit": "m³"}
